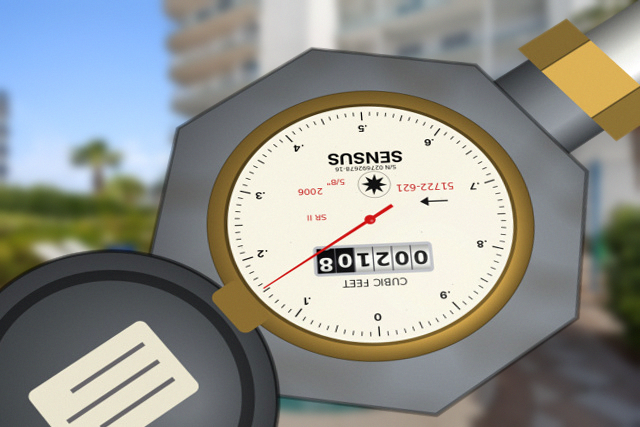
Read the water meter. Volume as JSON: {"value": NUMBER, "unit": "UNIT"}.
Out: {"value": 2108.15, "unit": "ft³"}
